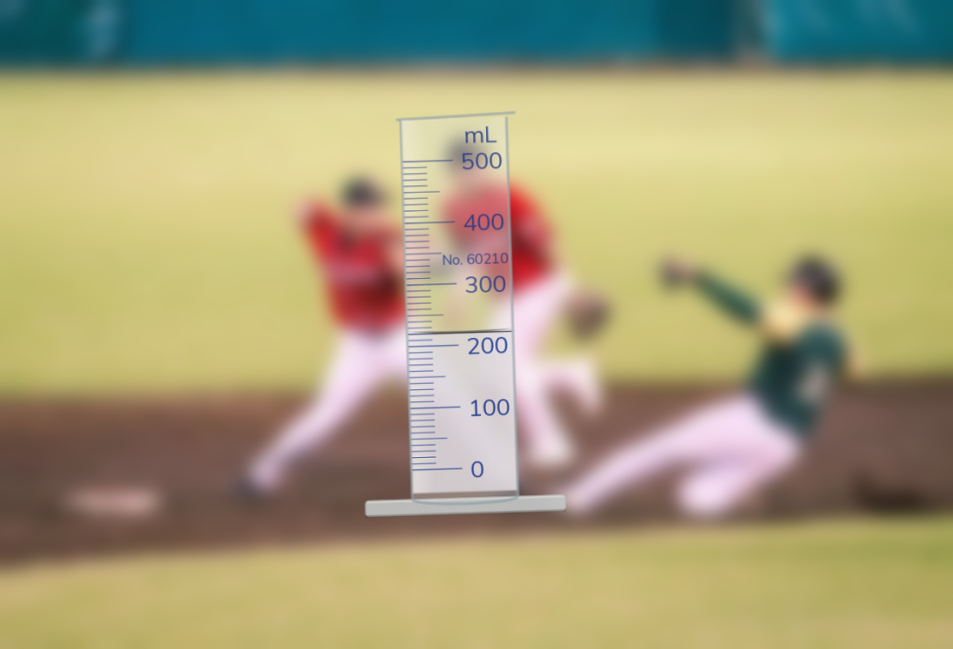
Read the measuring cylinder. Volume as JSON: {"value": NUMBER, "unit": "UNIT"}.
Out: {"value": 220, "unit": "mL"}
